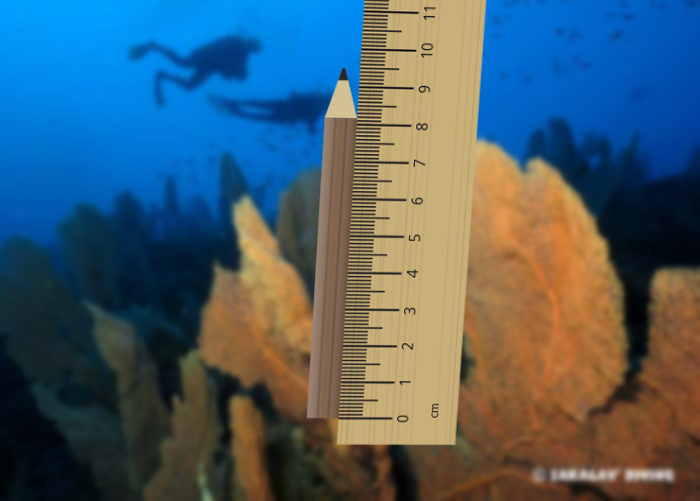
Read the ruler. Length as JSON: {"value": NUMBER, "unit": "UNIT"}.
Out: {"value": 9.5, "unit": "cm"}
